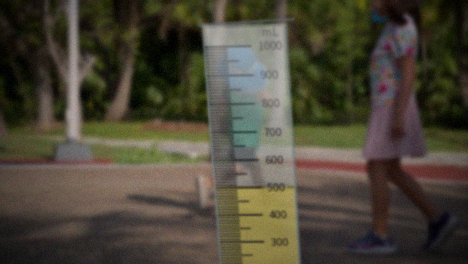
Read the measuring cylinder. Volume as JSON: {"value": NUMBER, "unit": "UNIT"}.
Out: {"value": 500, "unit": "mL"}
